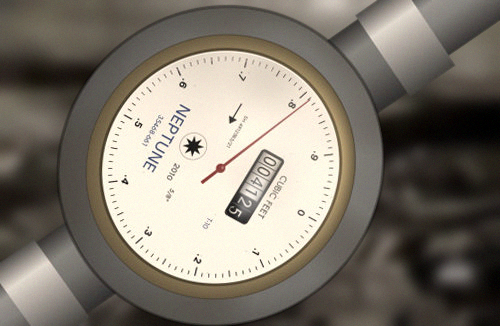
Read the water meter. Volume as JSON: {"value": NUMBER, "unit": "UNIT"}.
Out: {"value": 4124.81, "unit": "ft³"}
